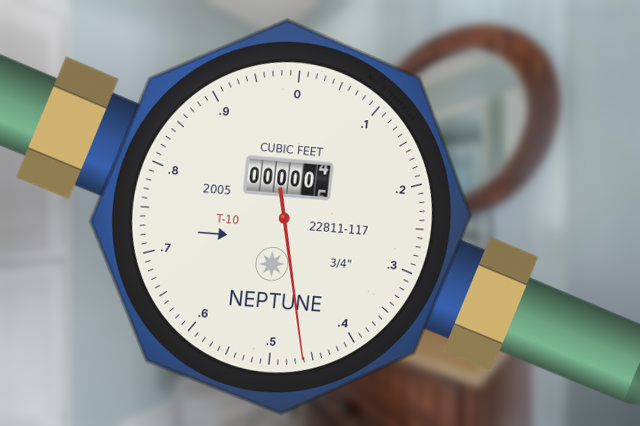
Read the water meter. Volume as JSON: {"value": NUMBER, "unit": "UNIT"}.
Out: {"value": 4.46, "unit": "ft³"}
